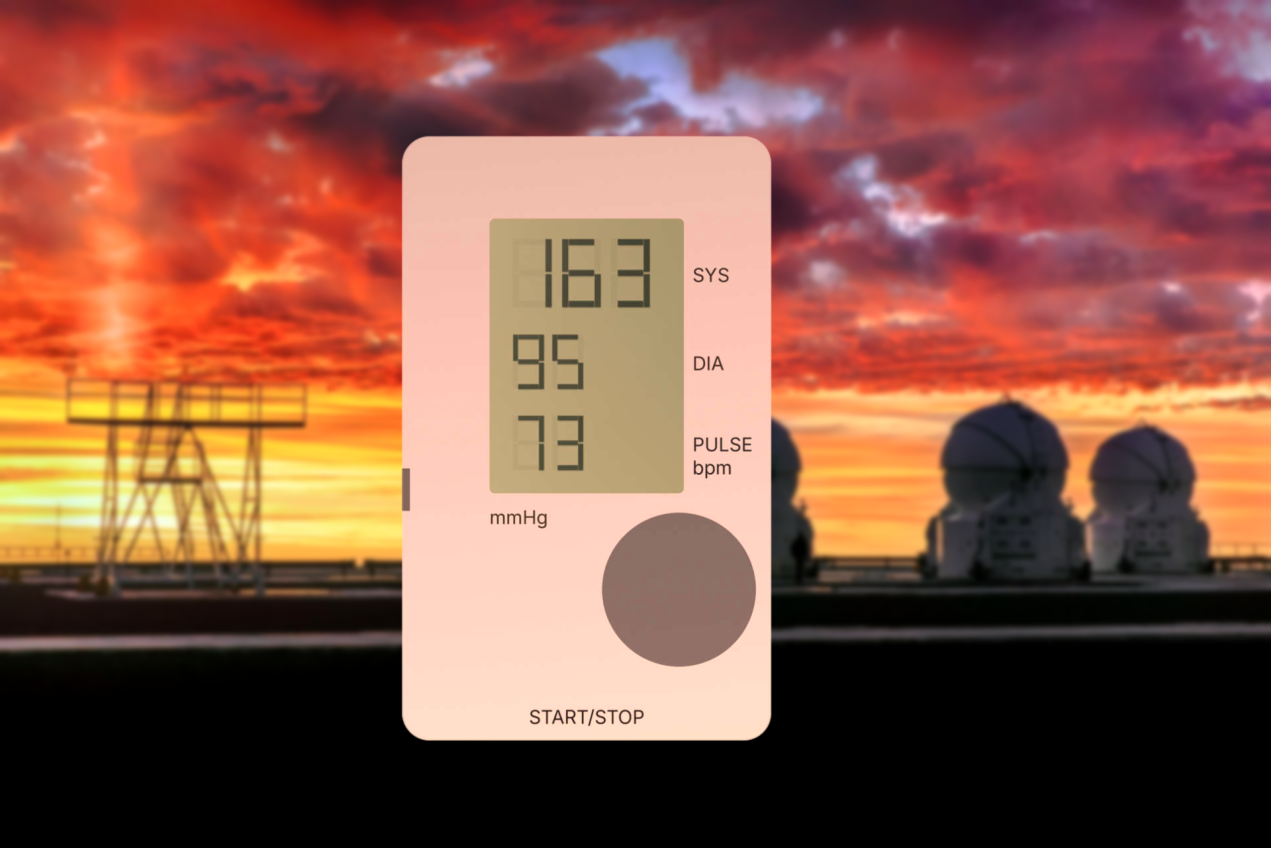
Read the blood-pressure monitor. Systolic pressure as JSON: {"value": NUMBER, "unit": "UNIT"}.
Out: {"value": 163, "unit": "mmHg"}
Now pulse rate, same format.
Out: {"value": 73, "unit": "bpm"}
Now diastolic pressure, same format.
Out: {"value": 95, "unit": "mmHg"}
